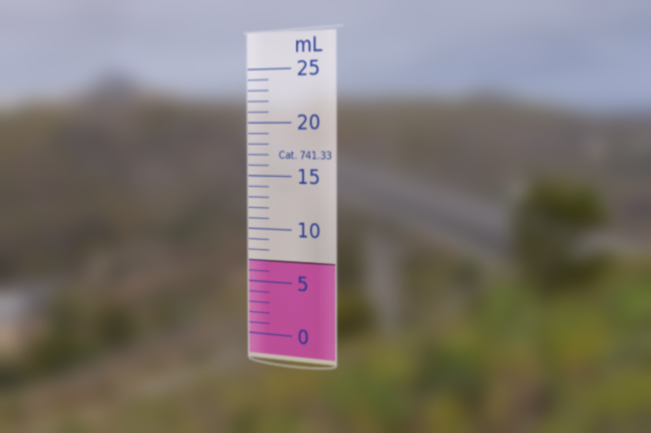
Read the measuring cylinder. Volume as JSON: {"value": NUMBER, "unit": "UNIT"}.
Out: {"value": 7, "unit": "mL"}
